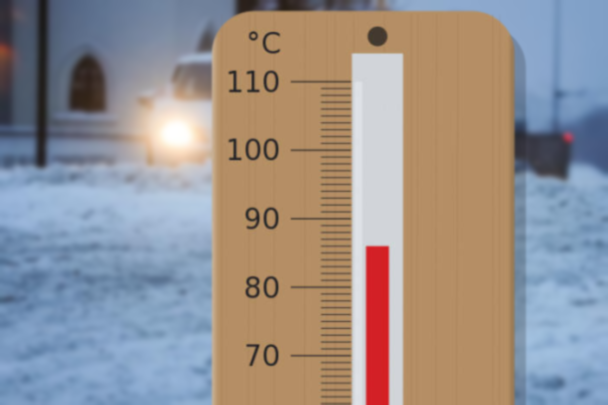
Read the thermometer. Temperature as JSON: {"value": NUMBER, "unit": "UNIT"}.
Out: {"value": 86, "unit": "°C"}
